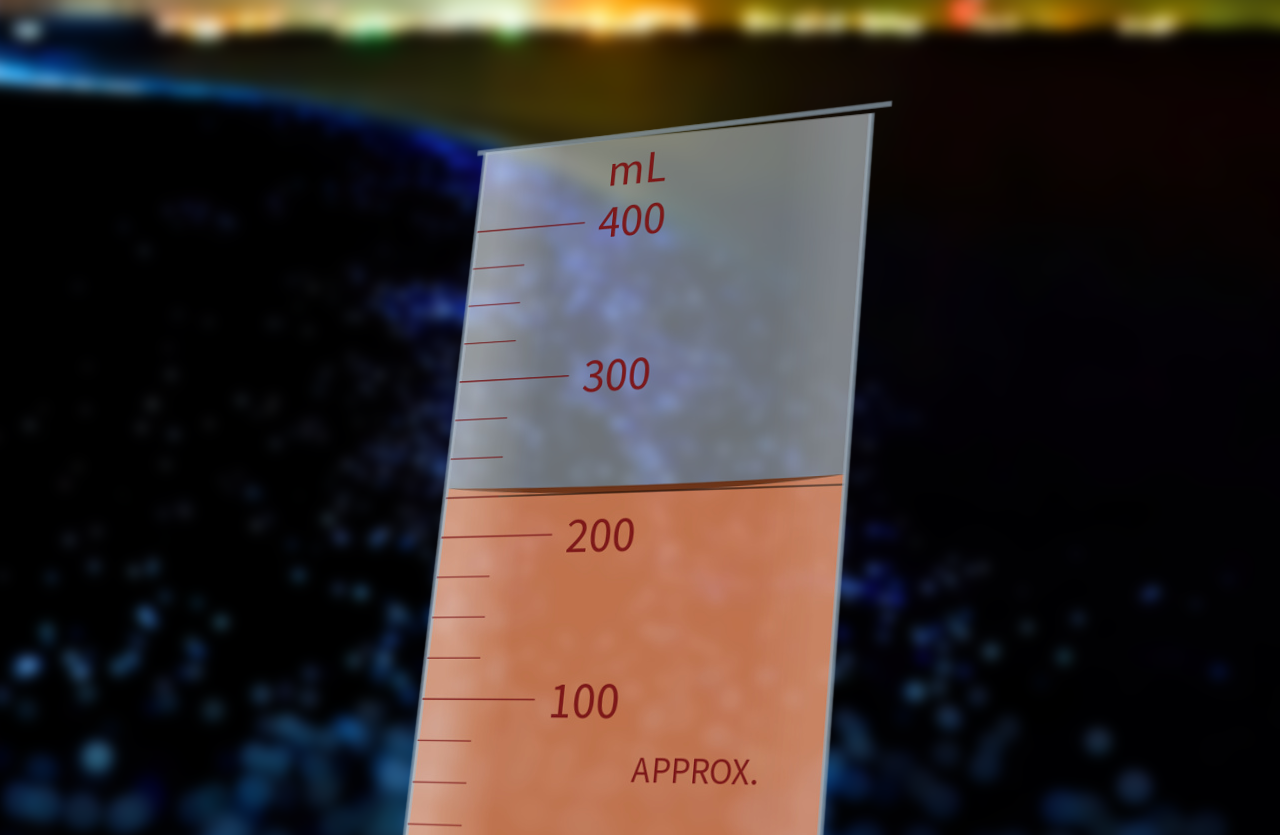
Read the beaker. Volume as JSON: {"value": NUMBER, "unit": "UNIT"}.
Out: {"value": 225, "unit": "mL"}
